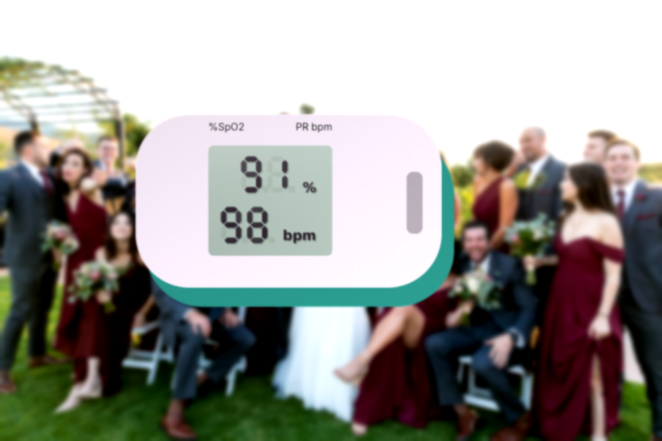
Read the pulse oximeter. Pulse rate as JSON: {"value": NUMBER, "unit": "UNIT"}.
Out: {"value": 98, "unit": "bpm"}
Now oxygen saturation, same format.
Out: {"value": 91, "unit": "%"}
